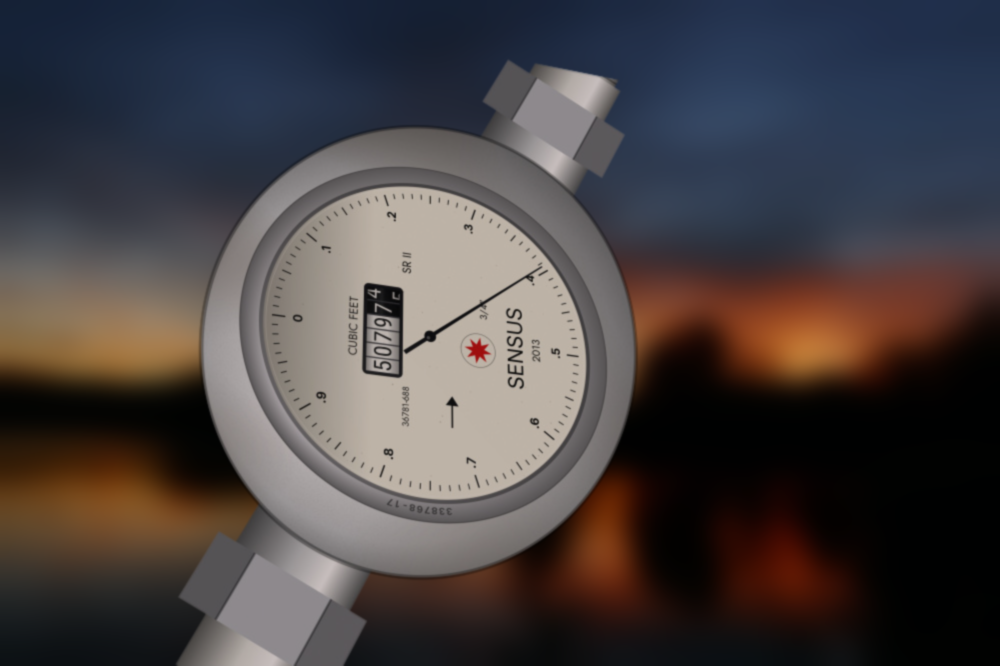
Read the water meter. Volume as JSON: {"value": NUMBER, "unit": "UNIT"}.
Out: {"value": 507974.39, "unit": "ft³"}
